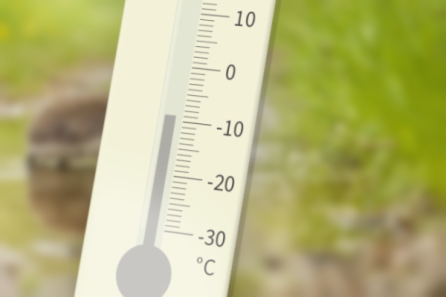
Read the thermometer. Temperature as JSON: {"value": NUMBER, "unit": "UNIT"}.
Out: {"value": -9, "unit": "°C"}
